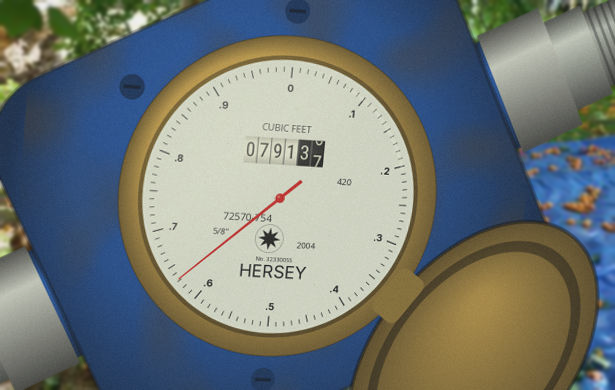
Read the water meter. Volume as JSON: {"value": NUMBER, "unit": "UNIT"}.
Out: {"value": 79136.63, "unit": "ft³"}
